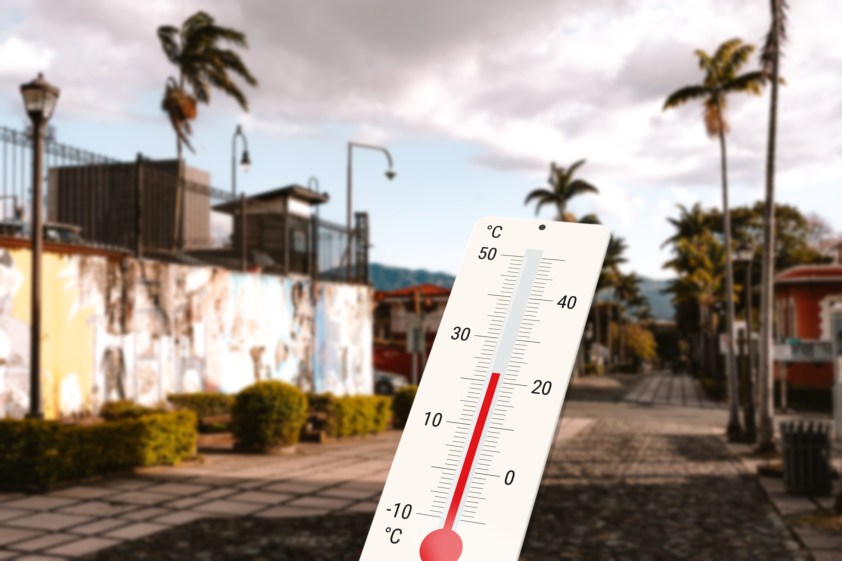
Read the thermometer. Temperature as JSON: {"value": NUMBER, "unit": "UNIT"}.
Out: {"value": 22, "unit": "°C"}
